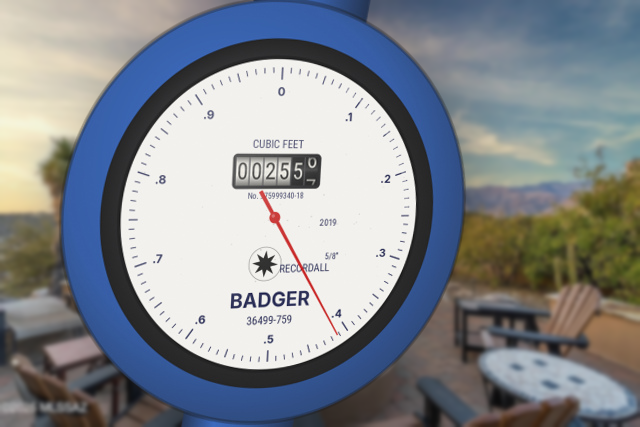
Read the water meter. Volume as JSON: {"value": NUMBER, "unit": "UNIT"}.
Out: {"value": 2556.41, "unit": "ft³"}
